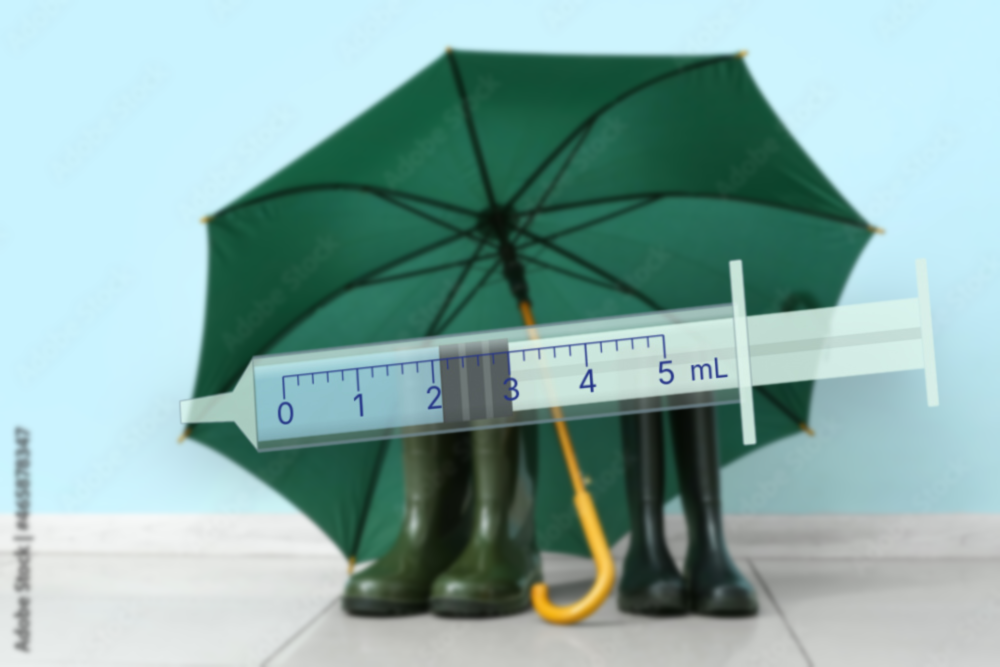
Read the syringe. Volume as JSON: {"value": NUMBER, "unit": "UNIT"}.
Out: {"value": 2.1, "unit": "mL"}
